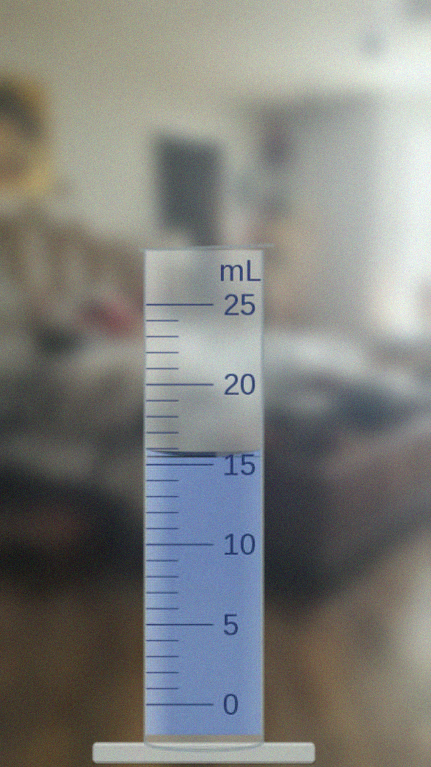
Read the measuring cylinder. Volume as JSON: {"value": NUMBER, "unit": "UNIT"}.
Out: {"value": 15.5, "unit": "mL"}
